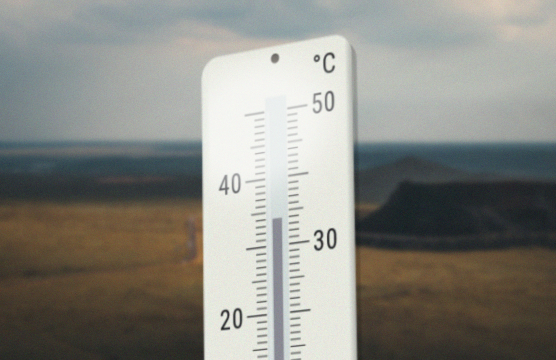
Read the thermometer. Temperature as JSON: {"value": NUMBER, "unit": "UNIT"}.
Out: {"value": 34, "unit": "°C"}
